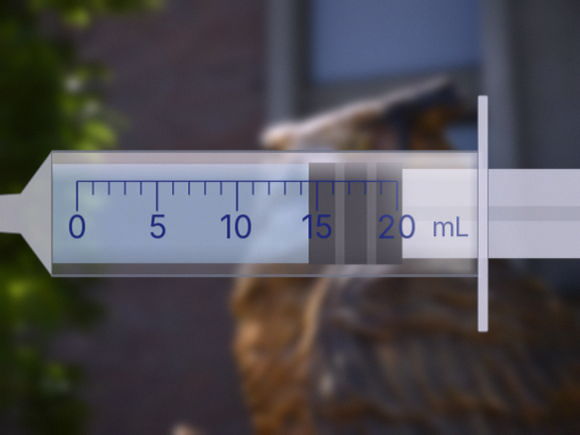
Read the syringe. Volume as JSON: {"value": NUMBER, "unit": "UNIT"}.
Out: {"value": 14.5, "unit": "mL"}
